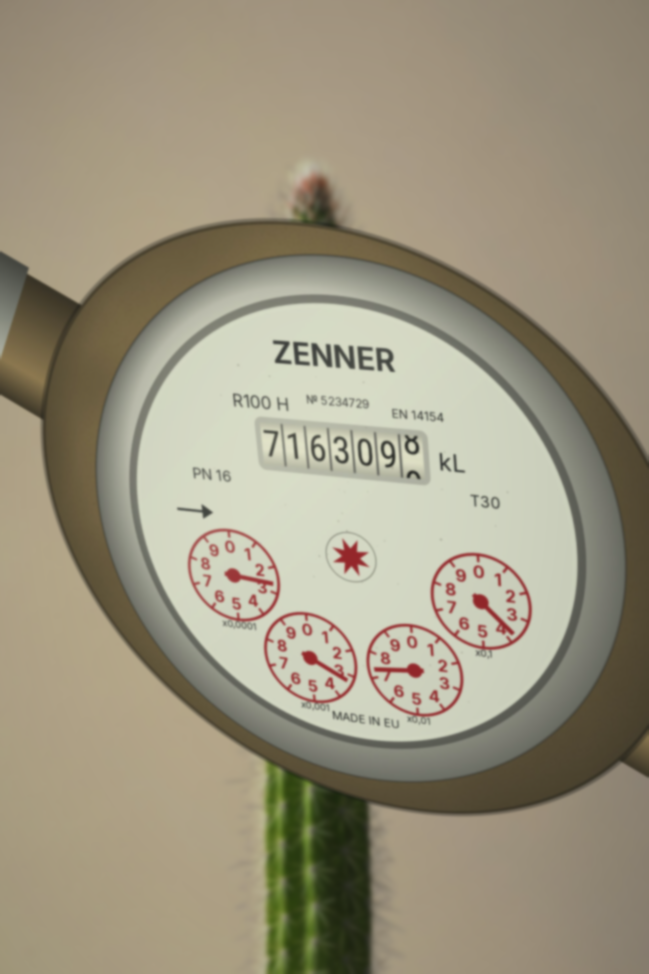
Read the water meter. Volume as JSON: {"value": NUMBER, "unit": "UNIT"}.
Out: {"value": 7163098.3732, "unit": "kL"}
